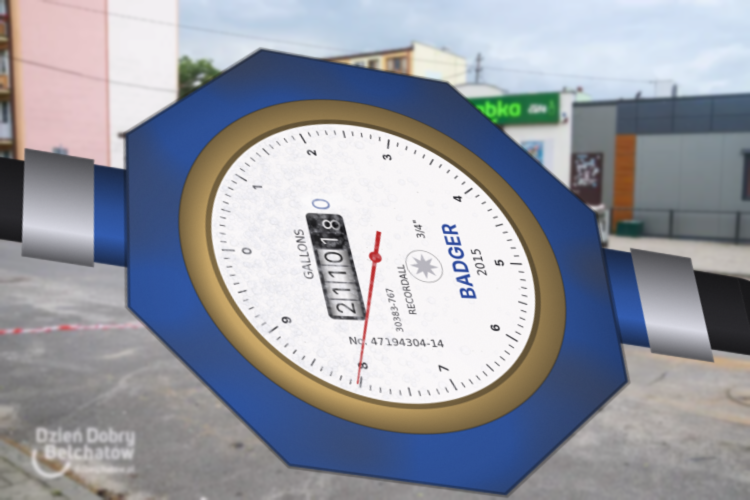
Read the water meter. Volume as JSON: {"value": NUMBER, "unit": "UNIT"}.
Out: {"value": 2110178.0, "unit": "gal"}
